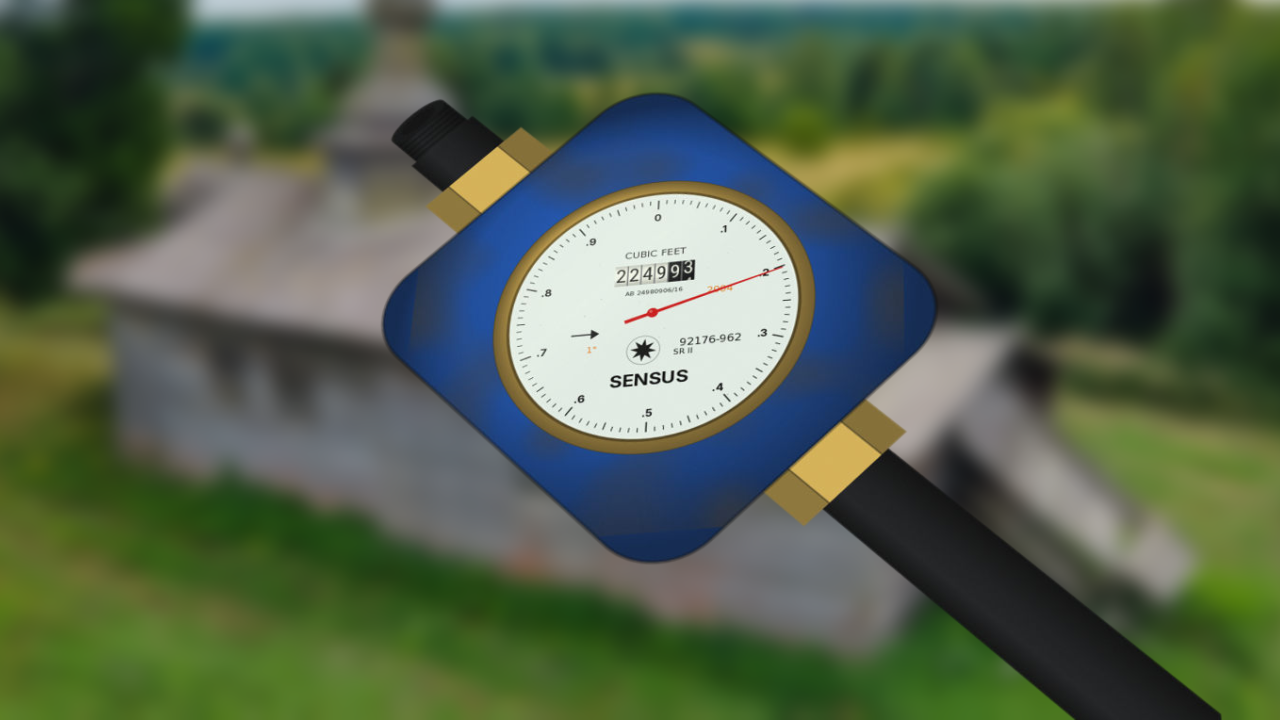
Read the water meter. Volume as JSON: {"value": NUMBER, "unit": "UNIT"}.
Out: {"value": 224993.20, "unit": "ft³"}
